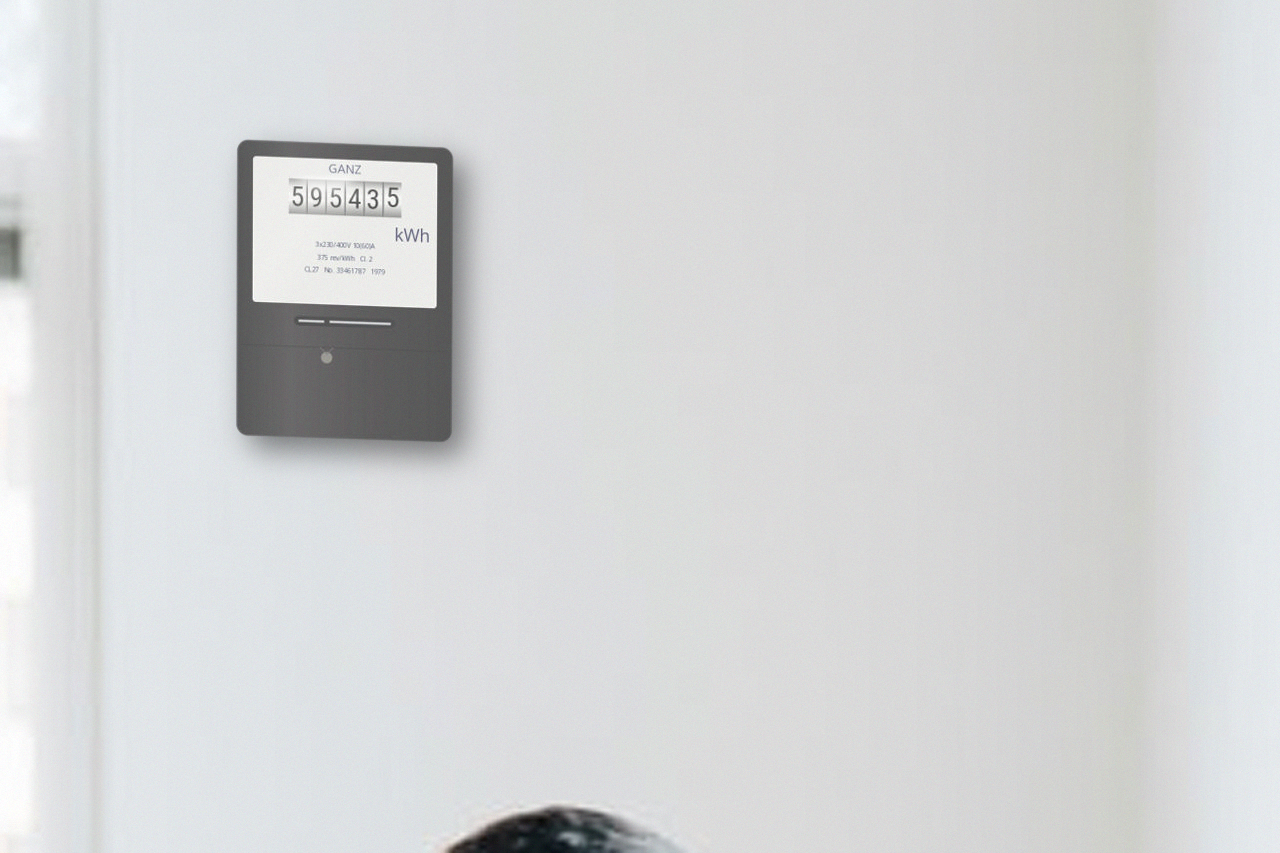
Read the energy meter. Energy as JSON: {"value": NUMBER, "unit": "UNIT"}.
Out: {"value": 595435, "unit": "kWh"}
